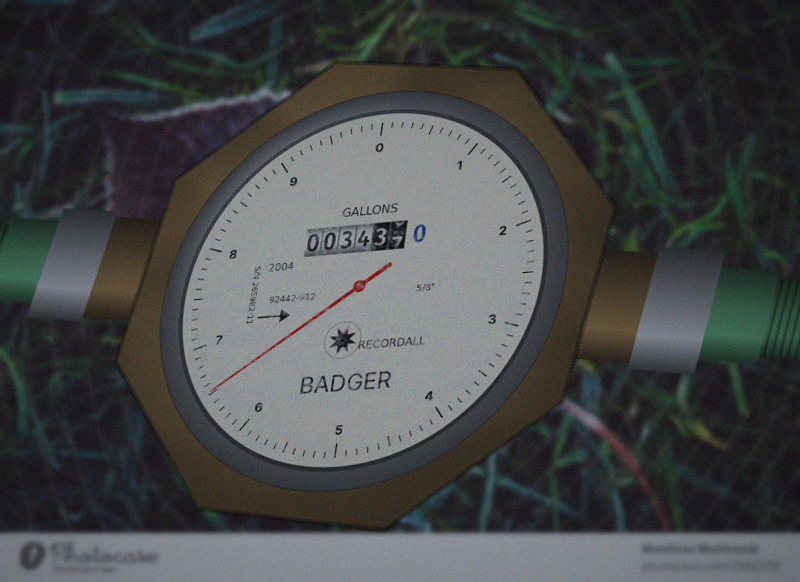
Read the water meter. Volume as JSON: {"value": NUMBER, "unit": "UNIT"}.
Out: {"value": 34366.5, "unit": "gal"}
